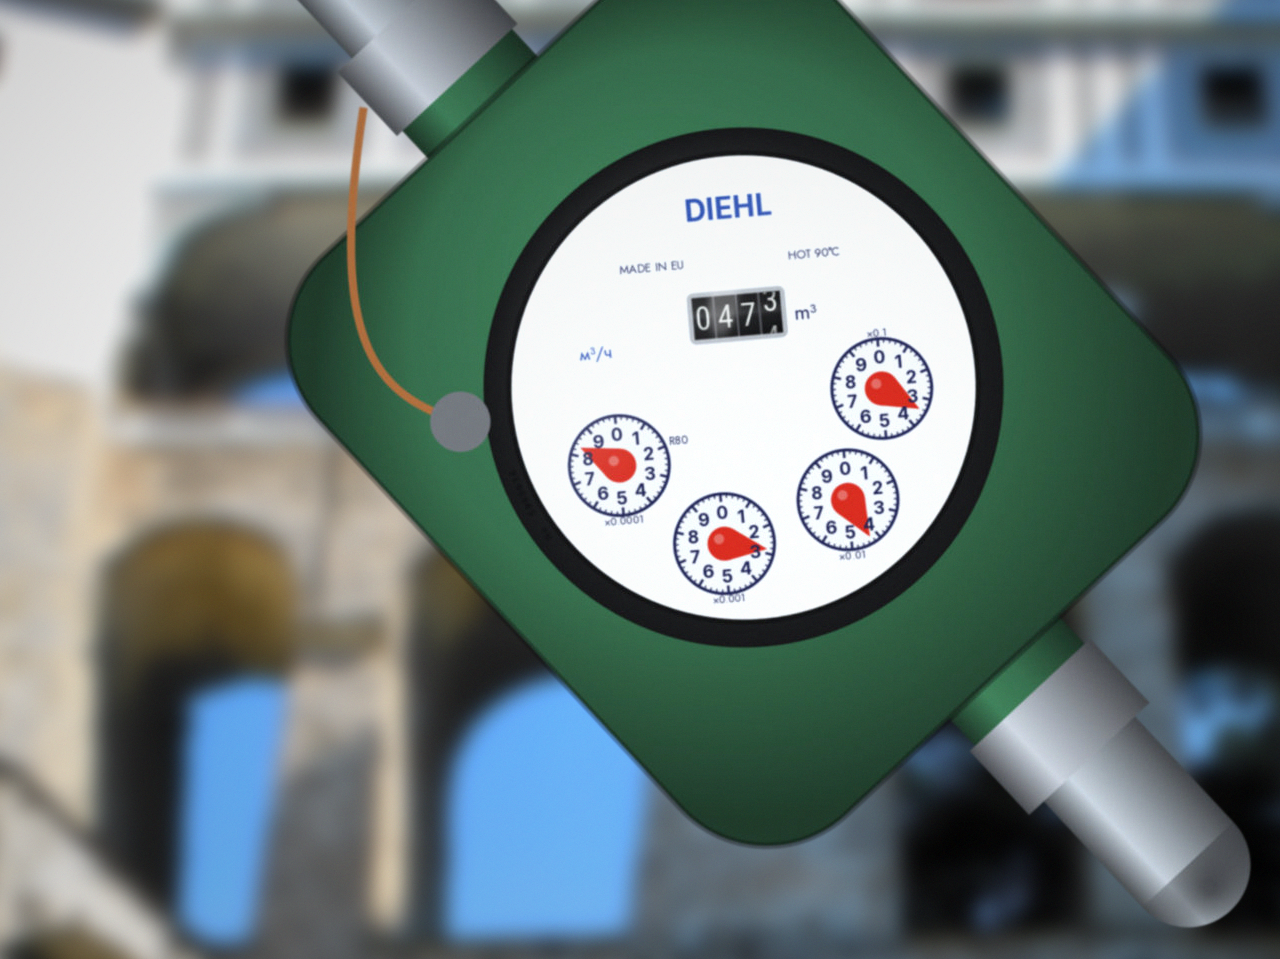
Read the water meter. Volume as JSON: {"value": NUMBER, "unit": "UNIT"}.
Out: {"value": 473.3428, "unit": "m³"}
